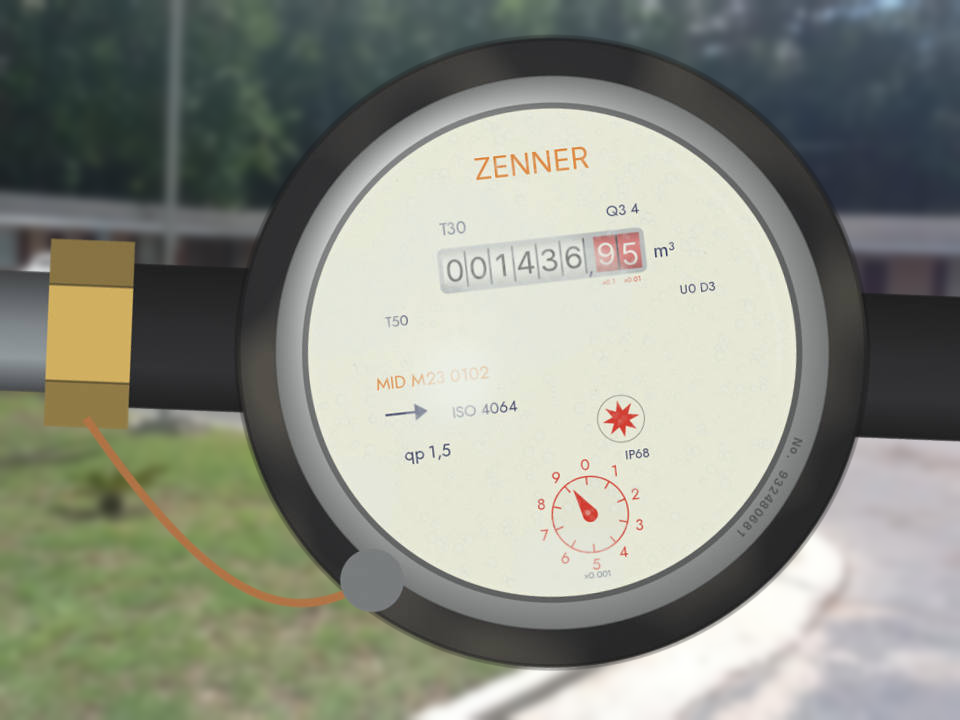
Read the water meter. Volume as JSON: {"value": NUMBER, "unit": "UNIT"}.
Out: {"value": 1436.949, "unit": "m³"}
